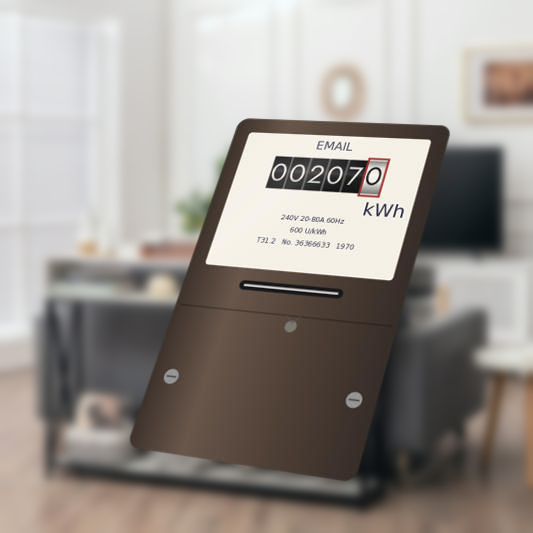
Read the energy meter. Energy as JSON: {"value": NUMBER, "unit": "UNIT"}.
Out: {"value": 207.0, "unit": "kWh"}
